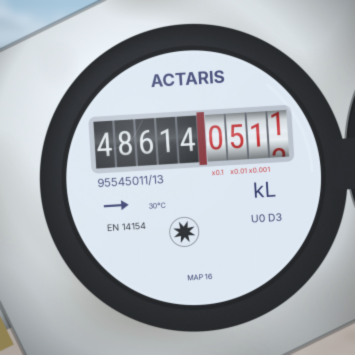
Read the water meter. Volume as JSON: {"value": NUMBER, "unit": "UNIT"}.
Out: {"value": 48614.0511, "unit": "kL"}
